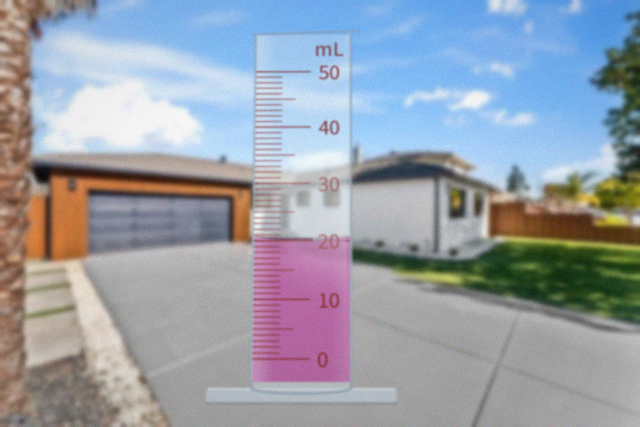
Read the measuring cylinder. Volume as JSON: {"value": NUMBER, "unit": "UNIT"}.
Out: {"value": 20, "unit": "mL"}
